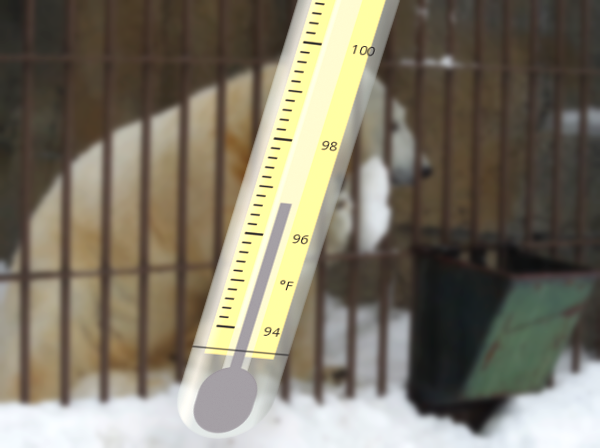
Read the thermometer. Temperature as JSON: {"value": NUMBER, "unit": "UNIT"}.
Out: {"value": 96.7, "unit": "°F"}
